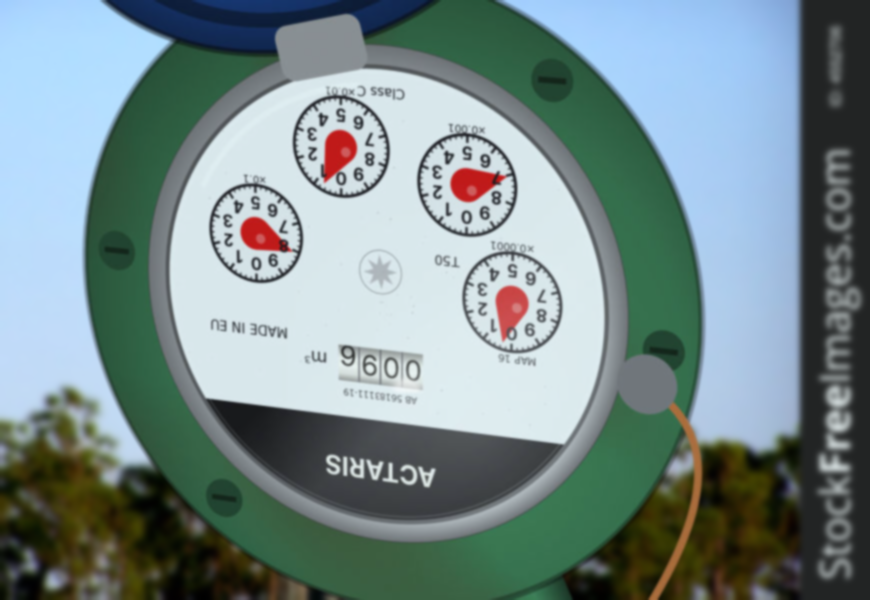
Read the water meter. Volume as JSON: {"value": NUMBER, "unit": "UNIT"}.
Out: {"value": 95.8070, "unit": "m³"}
